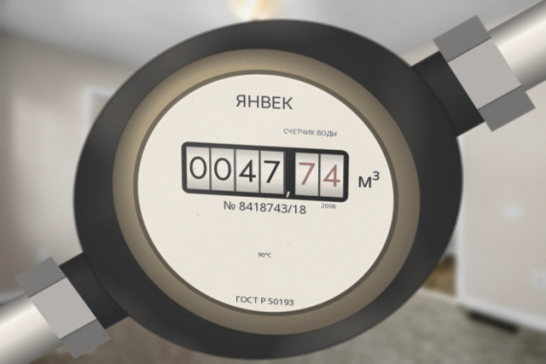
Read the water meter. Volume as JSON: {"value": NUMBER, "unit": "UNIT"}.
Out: {"value": 47.74, "unit": "m³"}
